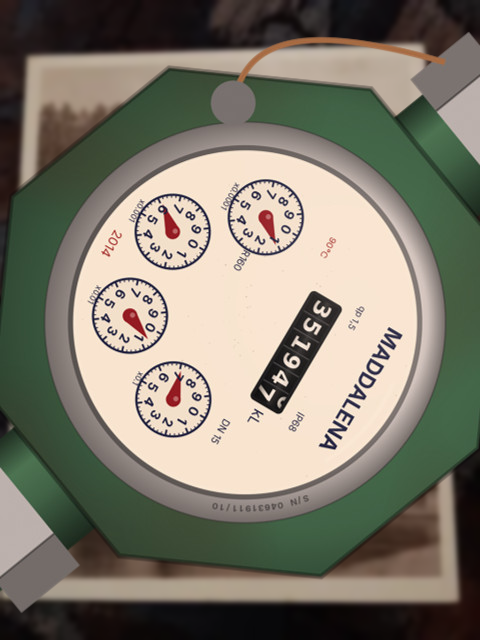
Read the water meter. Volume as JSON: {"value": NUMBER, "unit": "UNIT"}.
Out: {"value": 351946.7061, "unit": "kL"}
